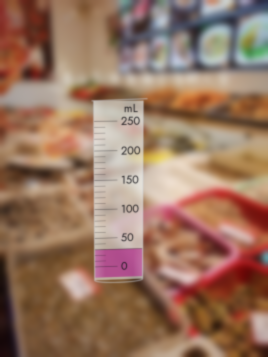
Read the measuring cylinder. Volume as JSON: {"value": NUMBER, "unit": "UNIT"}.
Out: {"value": 30, "unit": "mL"}
